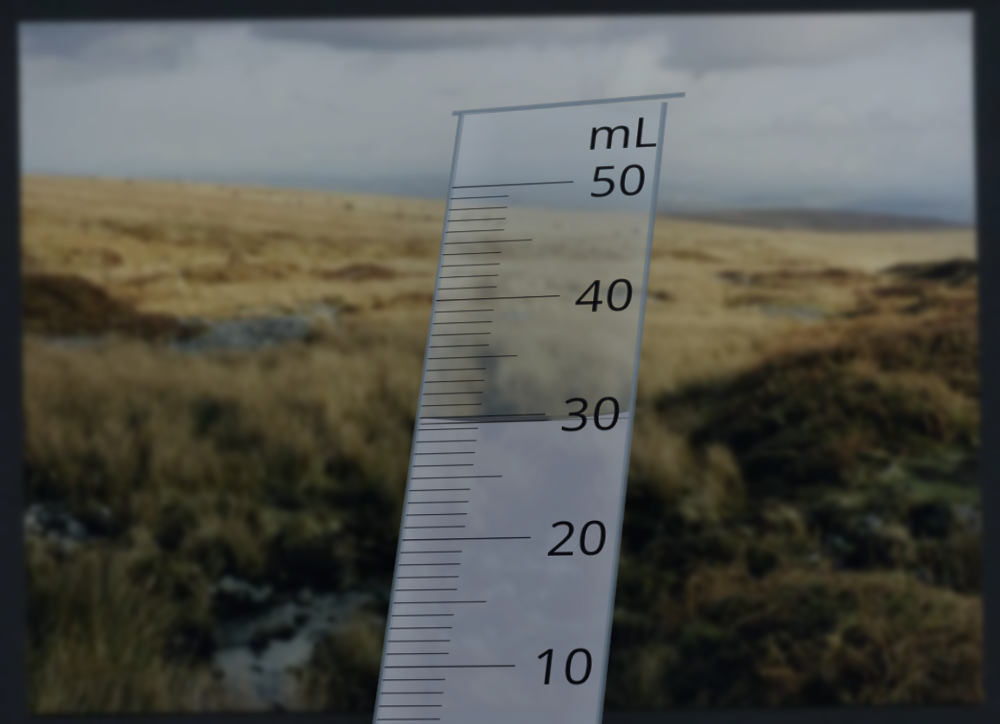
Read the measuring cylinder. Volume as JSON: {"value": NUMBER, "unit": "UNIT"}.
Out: {"value": 29.5, "unit": "mL"}
